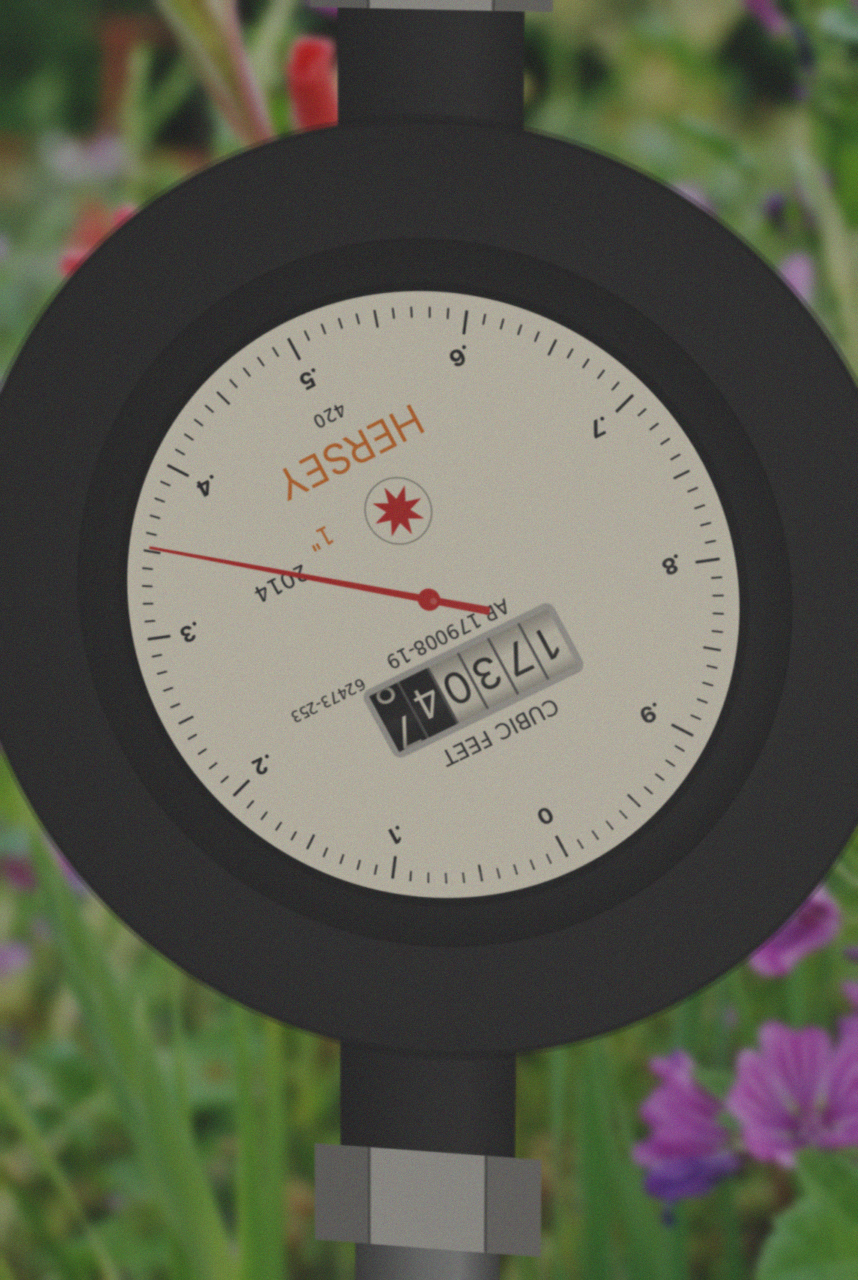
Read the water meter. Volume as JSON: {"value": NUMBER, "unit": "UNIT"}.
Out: {"value": 173047.35, "unit": "ft³"}
